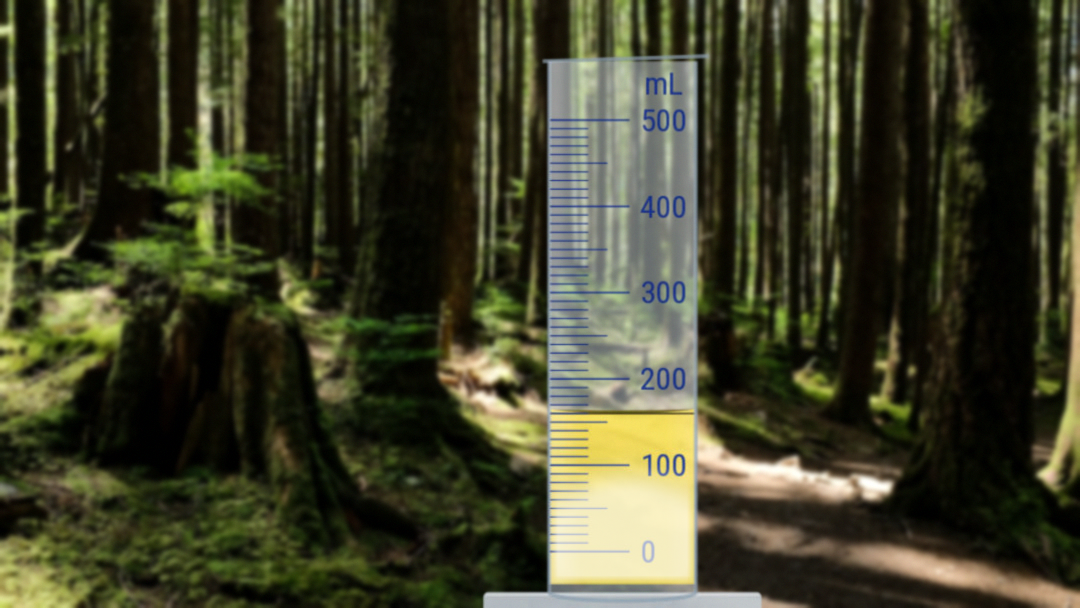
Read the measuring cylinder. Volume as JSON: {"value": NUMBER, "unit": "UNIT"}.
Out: {"value": 160, "unit": "mL"}
